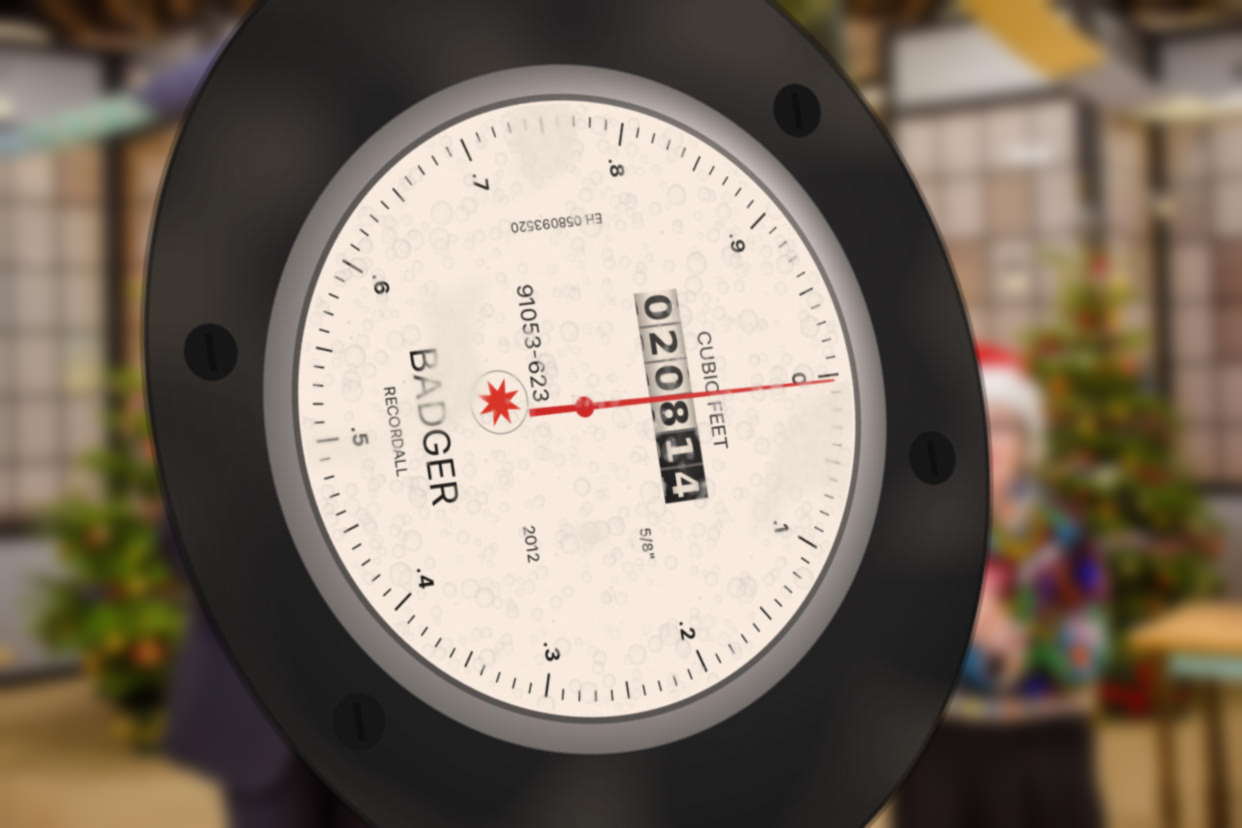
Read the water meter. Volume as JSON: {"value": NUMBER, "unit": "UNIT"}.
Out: {"value": 20814.00, "unit": "ft³"}
